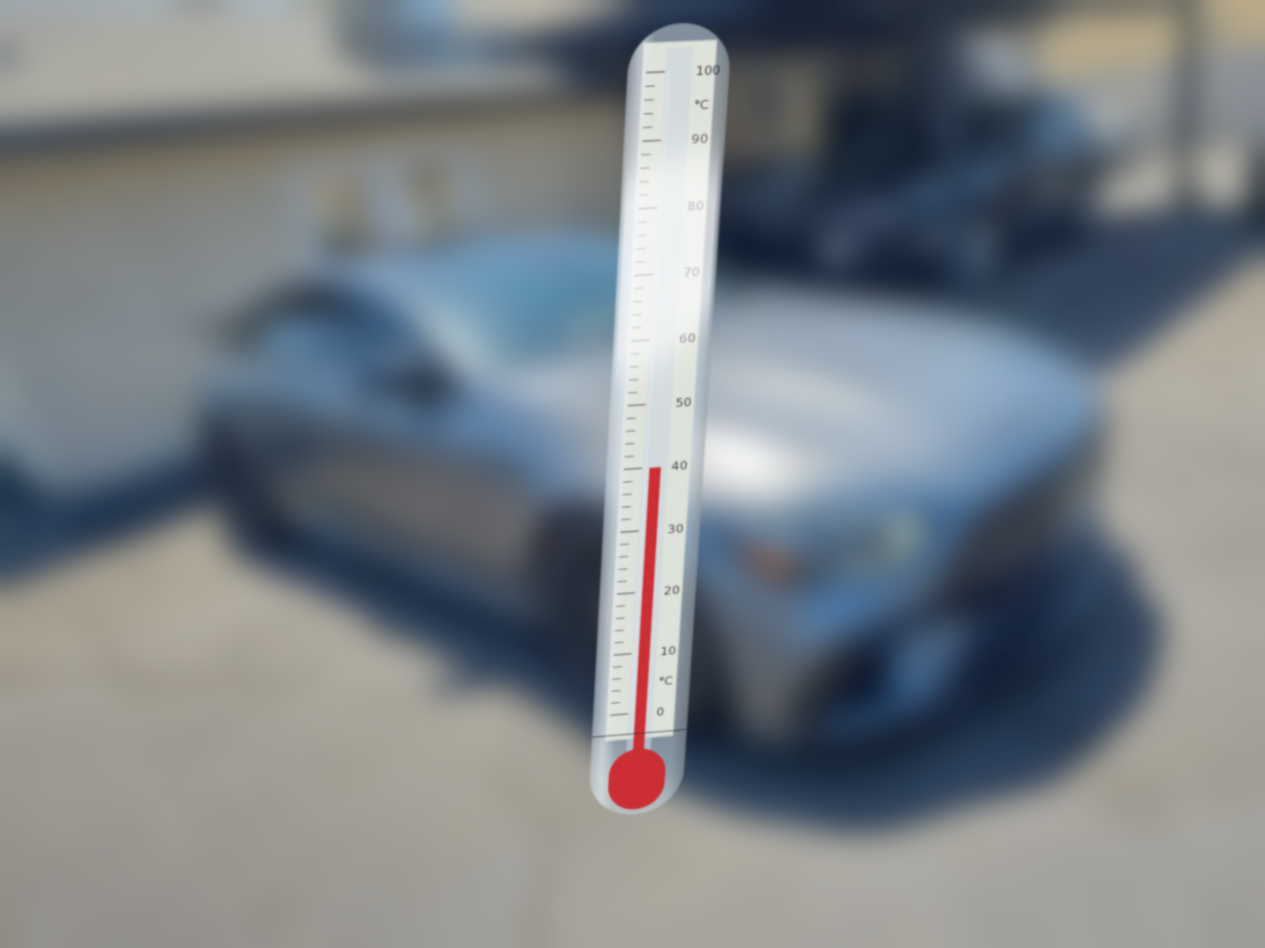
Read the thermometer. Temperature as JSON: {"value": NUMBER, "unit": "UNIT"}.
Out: {"value": 40, "unit": "°C"}
